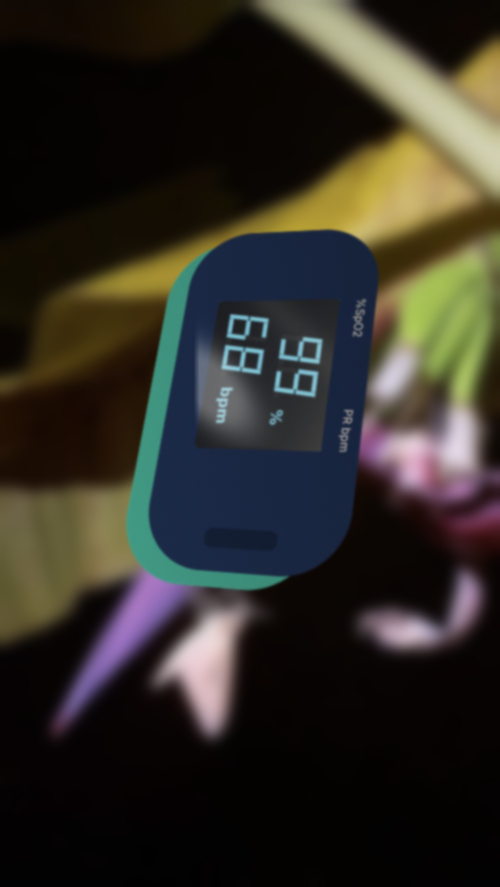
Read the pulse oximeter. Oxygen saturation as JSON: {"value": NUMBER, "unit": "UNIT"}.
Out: {"value": 99, "unit": "%"}
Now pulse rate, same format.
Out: {"value": 68, "unit": "bpm"}
